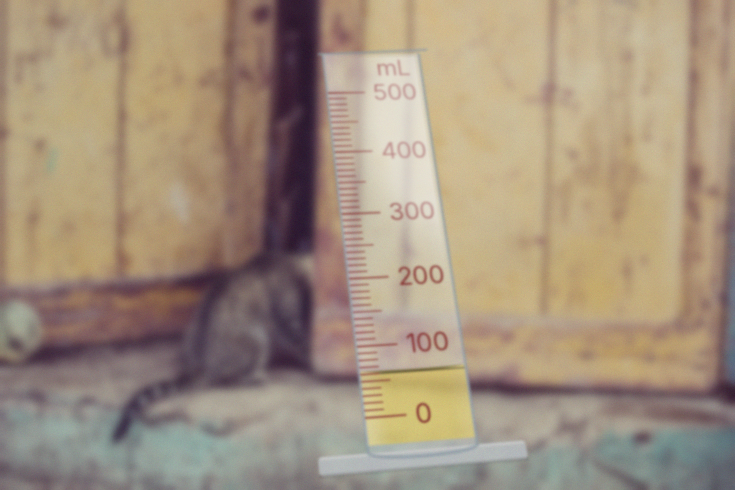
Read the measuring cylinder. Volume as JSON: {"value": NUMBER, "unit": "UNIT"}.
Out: {"value": 60, "unit": "mL"}
